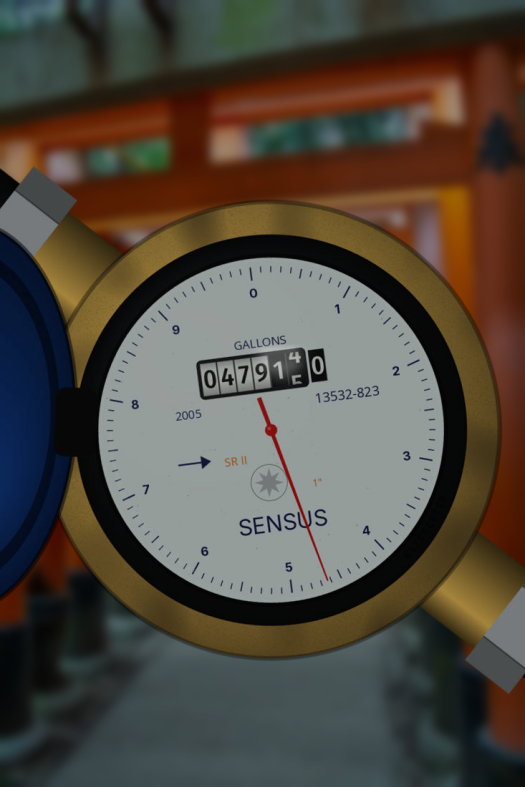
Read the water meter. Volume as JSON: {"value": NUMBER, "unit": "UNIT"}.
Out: {"value": 479144.6, "unit": "gal"}
